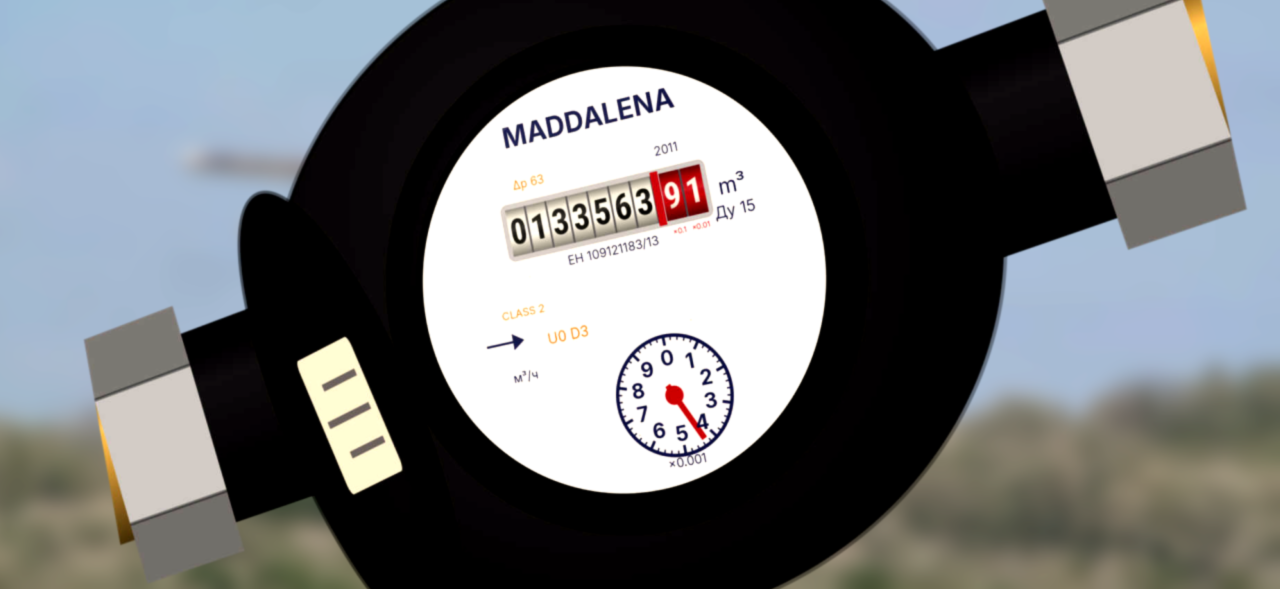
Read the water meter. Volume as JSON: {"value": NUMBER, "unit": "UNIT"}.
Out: {"value": 133563.914, "unit": "m³"}
